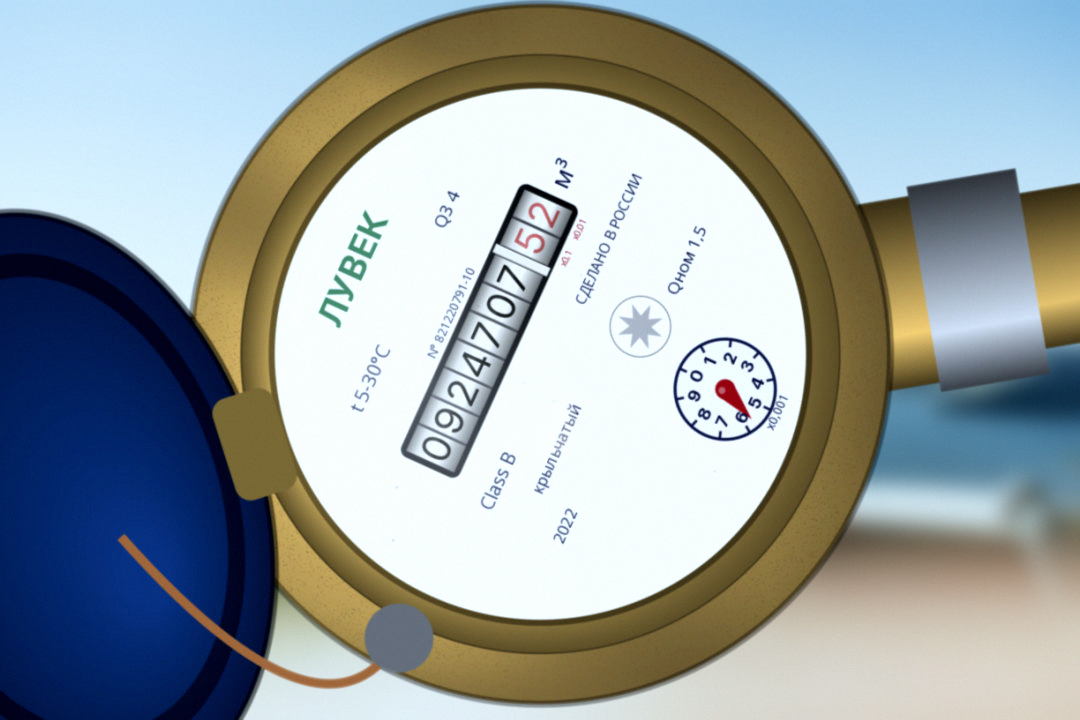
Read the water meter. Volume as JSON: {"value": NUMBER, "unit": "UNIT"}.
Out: {"value": 924707.525, "unit": "m³"}
